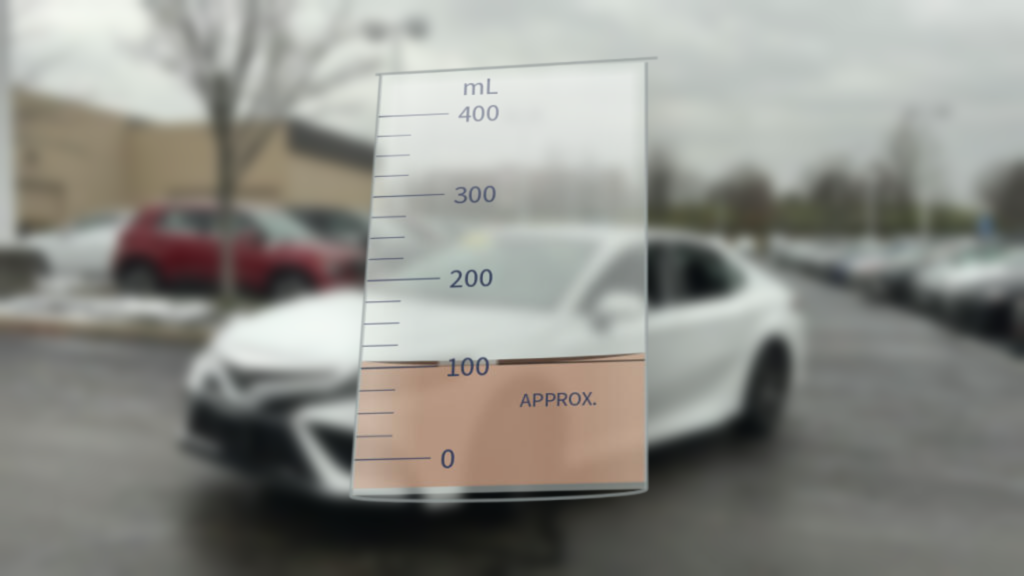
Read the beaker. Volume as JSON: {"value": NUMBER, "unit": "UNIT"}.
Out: {"value": 100, "unit": "mL"}
